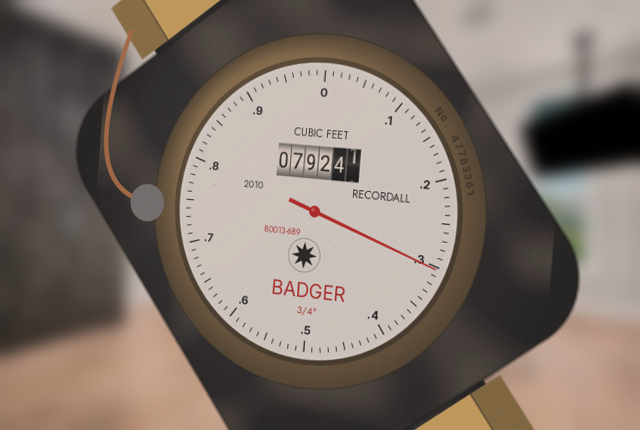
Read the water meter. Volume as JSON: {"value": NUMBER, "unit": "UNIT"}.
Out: {"value": 79241.30, "unit": "ft³"}
